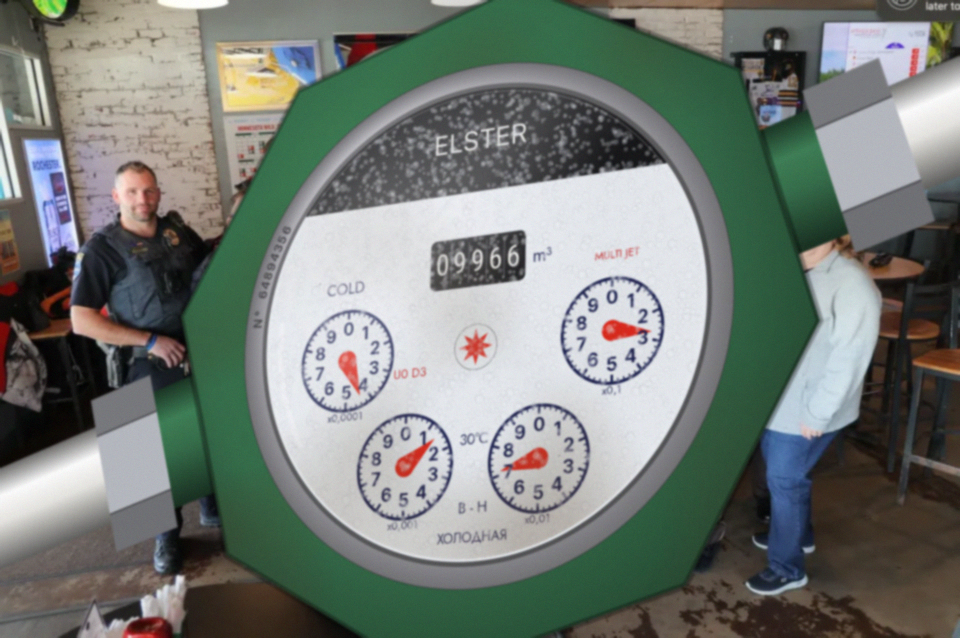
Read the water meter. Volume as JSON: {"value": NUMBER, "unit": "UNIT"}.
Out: {"value": 9966.2714, "unit": "m³"}
